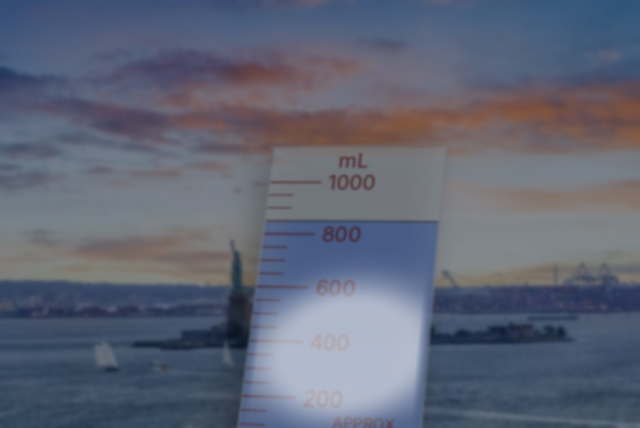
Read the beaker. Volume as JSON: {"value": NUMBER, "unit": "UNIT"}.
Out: {"value": 850, "unit": "mL"}
